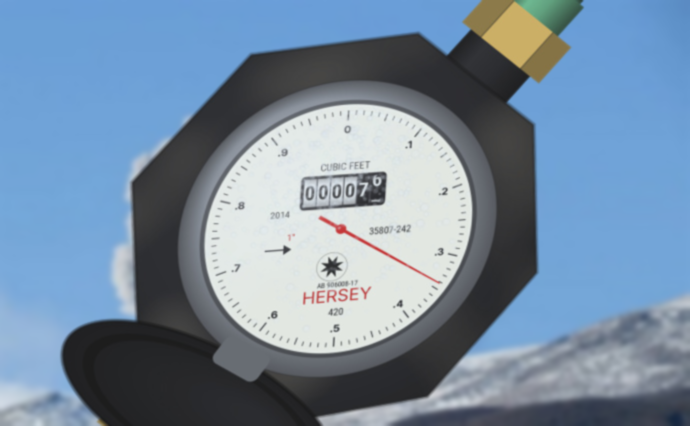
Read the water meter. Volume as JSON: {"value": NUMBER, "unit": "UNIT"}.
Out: {"value": 76.34, "unit": "ft³"}
